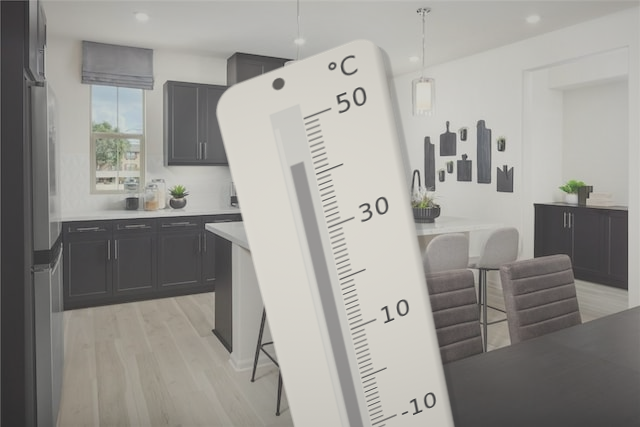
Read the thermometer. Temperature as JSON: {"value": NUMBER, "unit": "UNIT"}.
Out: {"value": 43, "unit": "°C"}
